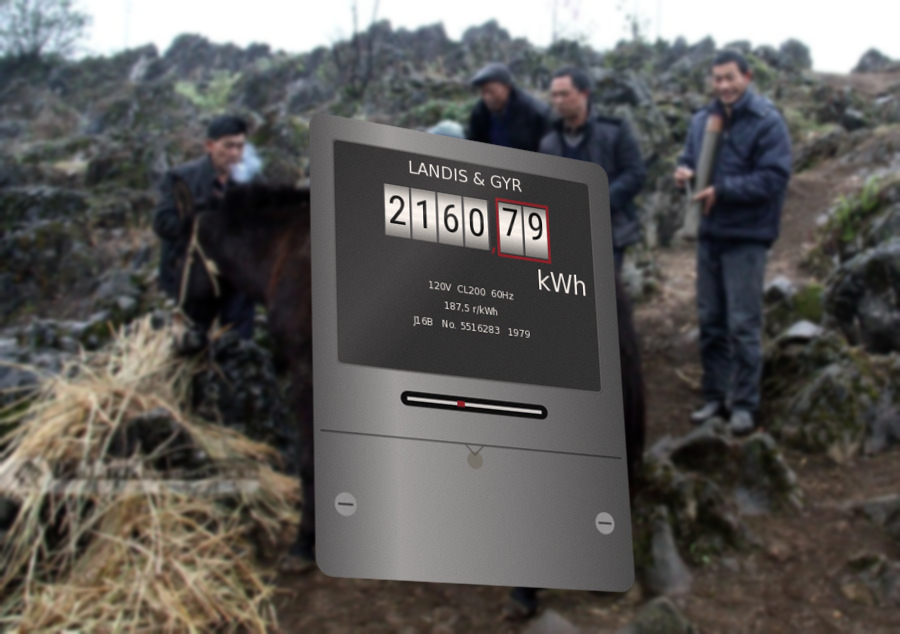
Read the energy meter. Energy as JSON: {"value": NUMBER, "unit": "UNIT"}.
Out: {"value": 2160.79, "unit": "kWh"}
